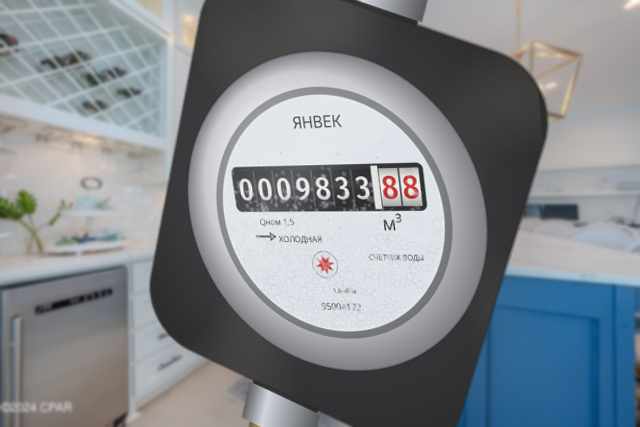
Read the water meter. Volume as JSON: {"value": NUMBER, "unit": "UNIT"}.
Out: {"value": 9833.88, "unit": "m³"}
